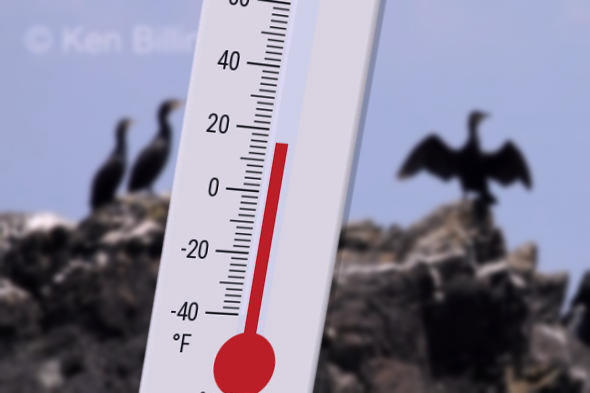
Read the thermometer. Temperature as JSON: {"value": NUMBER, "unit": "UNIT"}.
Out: {"value": 16, "unit": "°F"}
